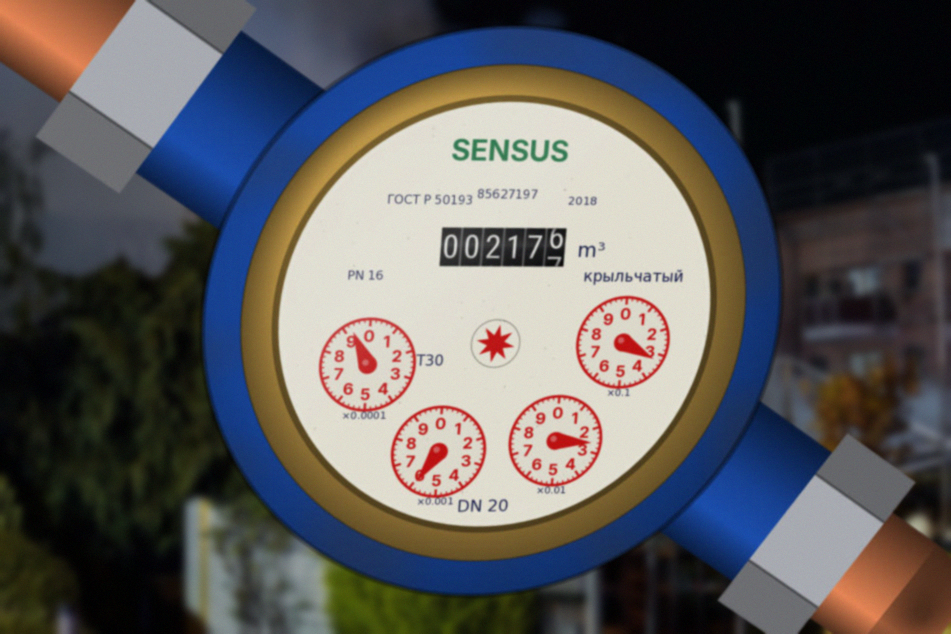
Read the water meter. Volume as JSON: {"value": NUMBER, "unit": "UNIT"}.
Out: {"value": 2176.3259, "unit": "m³"}
